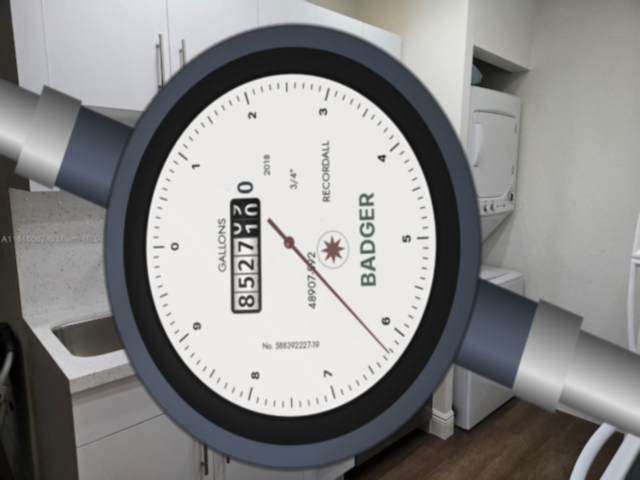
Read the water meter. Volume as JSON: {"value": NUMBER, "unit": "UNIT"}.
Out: {"value": 8527096.2, "unit": "gal"}
